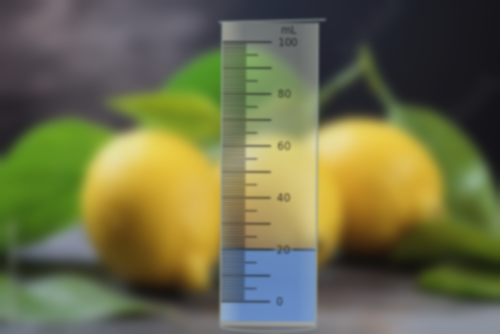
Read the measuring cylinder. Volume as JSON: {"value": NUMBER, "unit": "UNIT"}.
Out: {"value": 20, "unit": "mL"}
